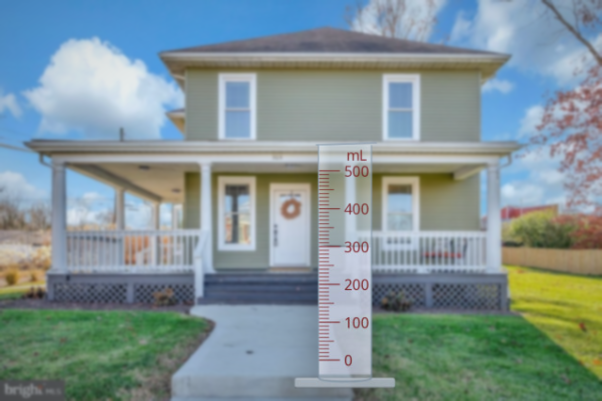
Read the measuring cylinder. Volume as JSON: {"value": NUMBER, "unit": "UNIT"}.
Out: {"value": 300, "unit": "mL"}
